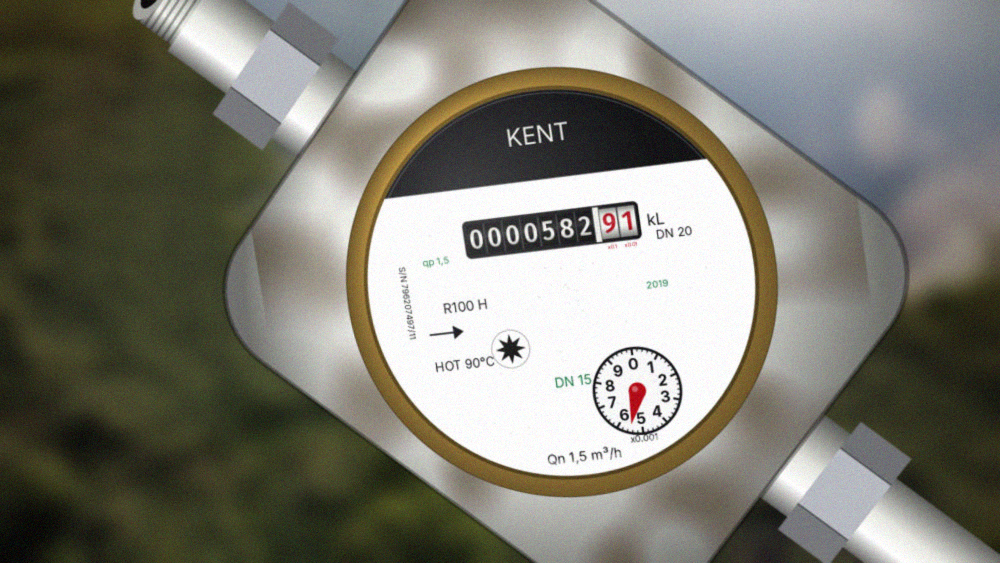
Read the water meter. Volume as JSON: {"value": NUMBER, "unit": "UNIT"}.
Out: {"value": 582.915, "unit": "kL"}
